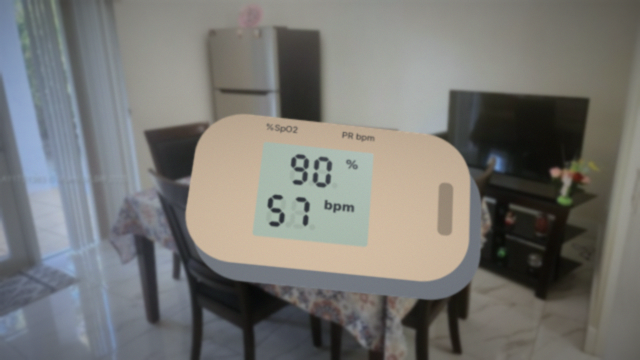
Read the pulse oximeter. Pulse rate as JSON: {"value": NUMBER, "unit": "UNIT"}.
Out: {"value": 57, "unit": "bpm"}
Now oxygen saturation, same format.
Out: {"value": 90, "unit": "%"}
